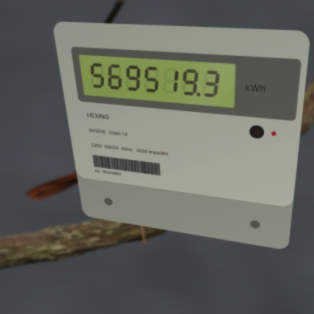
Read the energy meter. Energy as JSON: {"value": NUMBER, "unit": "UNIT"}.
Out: {"value": 569519.3, "unit": "kWh"}
